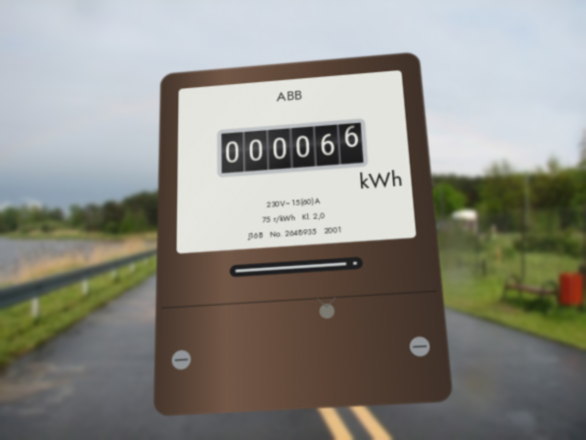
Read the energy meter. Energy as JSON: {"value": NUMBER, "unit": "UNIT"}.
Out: {"value": 66, "unit": "kWh"}
